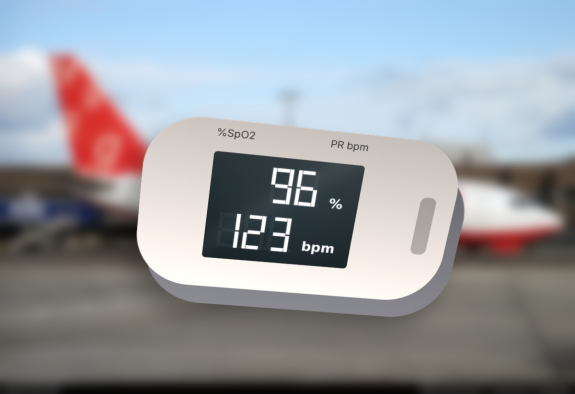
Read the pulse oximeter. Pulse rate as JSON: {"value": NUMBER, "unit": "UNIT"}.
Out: {"value": 123, "unit": "bpm"}
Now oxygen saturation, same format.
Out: {"value": 96, "unit": "%"}
